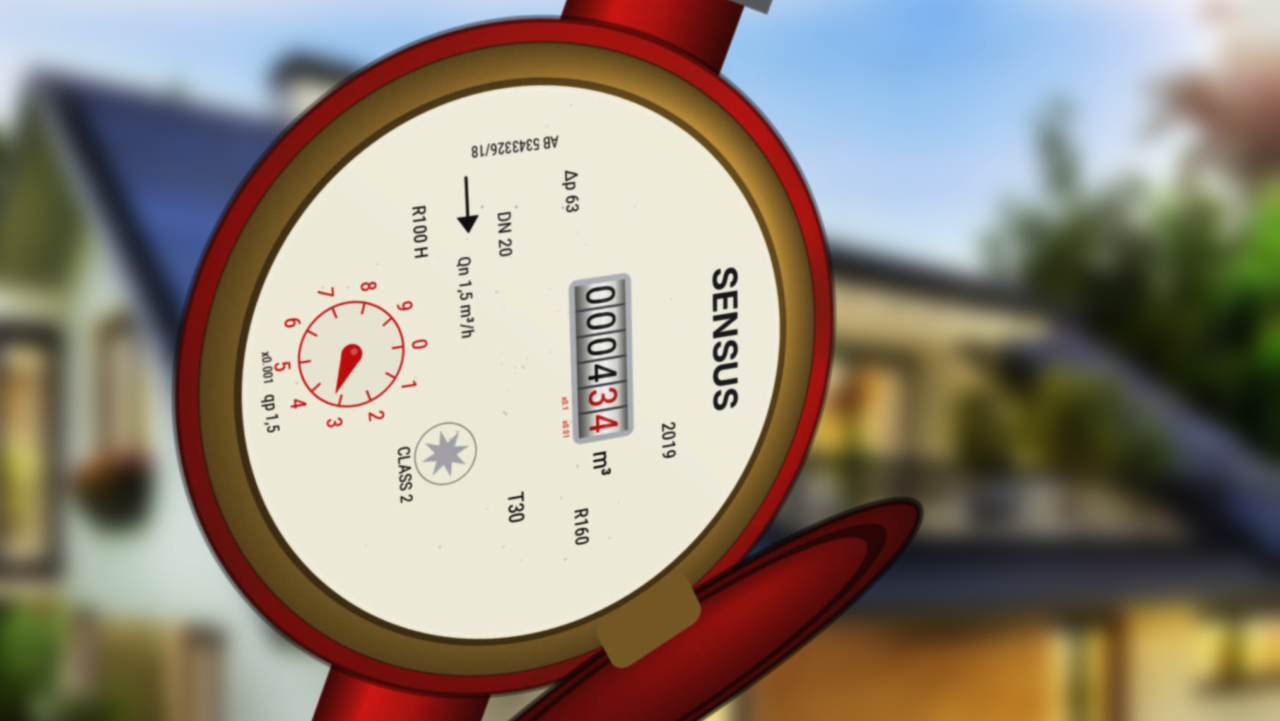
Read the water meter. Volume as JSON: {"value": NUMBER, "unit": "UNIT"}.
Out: {"value": 4.343, "unit": "m³"}
